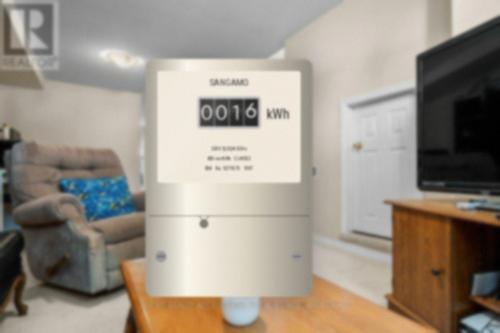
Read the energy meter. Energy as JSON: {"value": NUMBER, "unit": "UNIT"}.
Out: {"value": 16, "unit": "kWh"}
